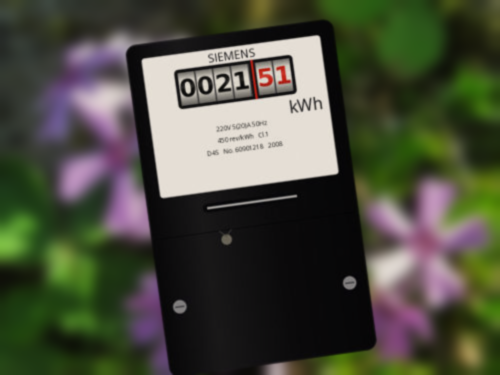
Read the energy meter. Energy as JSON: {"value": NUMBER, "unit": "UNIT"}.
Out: {"value": 21.51, "unit": "kWh"}
